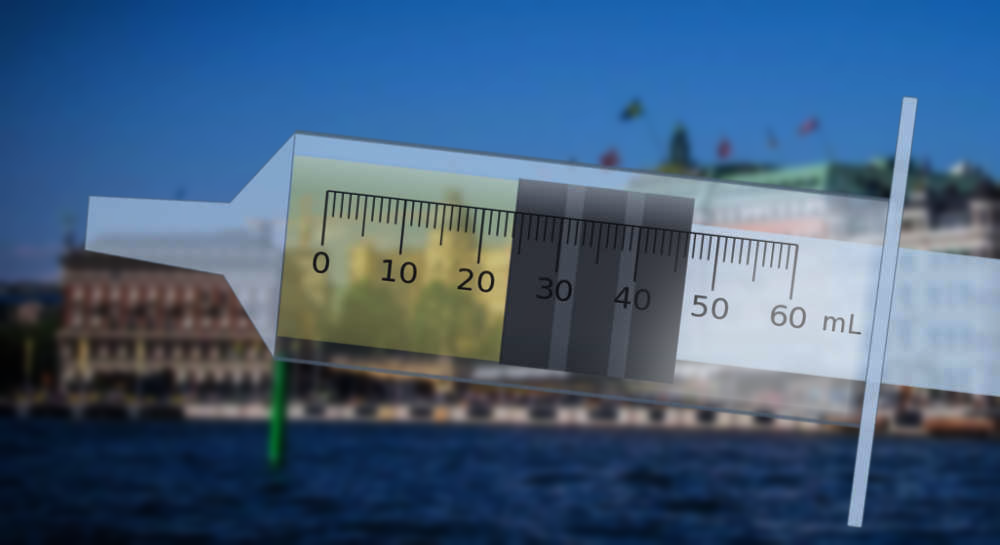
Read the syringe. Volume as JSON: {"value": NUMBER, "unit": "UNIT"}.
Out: {"value": 24, "unit": "mL"}
